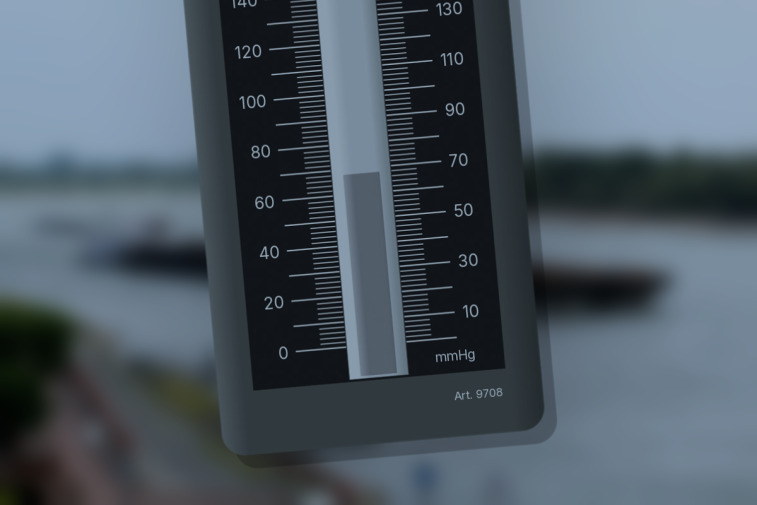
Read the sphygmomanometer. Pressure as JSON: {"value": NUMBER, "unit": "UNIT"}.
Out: {"value": 68, "unit": "mmHg"}
